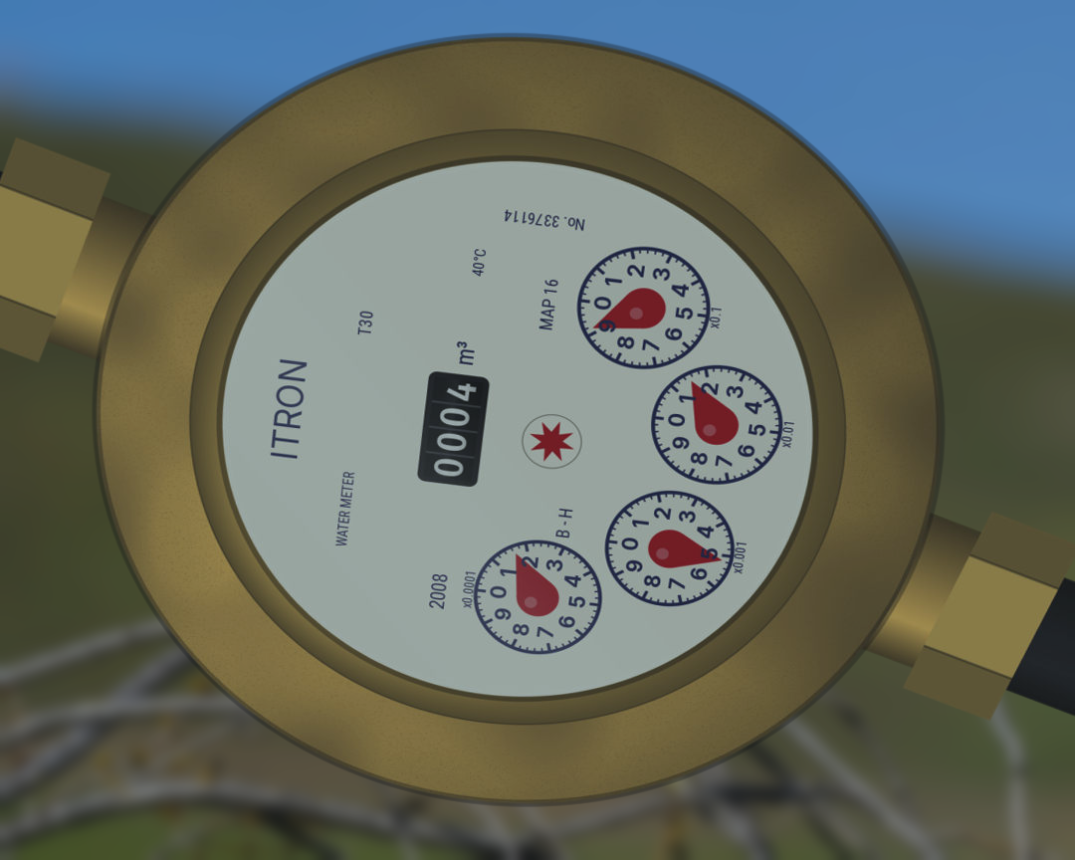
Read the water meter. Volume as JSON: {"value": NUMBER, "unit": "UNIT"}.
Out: {"value": 3.9151, "unit": "m³"}
